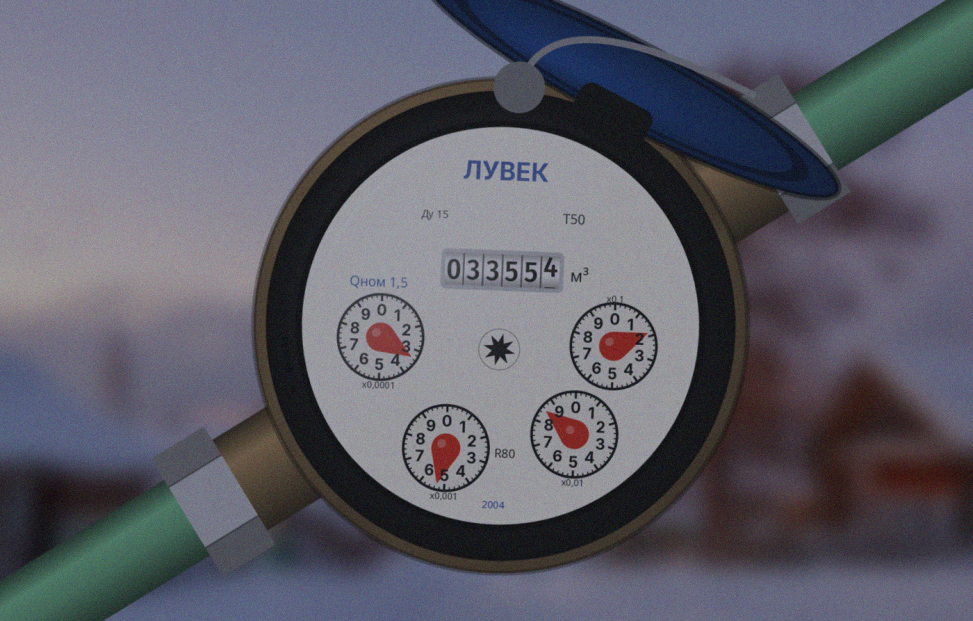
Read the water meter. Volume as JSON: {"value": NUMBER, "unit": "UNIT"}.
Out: {"value": 33554.1853, "unit": "m³"}
